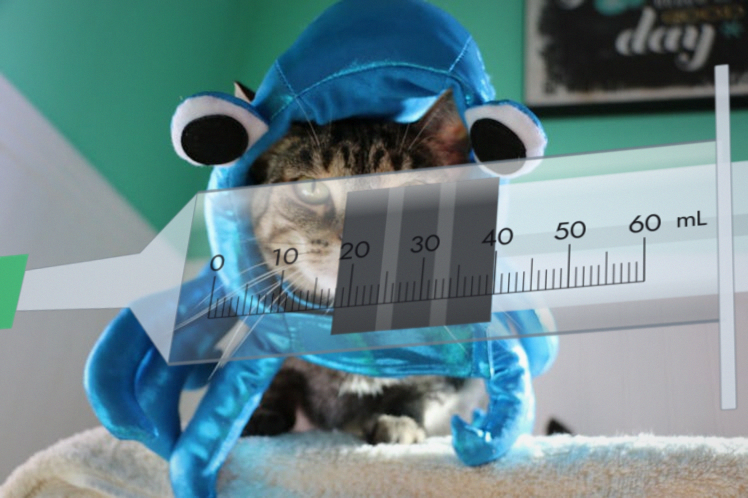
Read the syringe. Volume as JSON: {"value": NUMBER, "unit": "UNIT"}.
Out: {"value": 18, "unit": "mL"}
